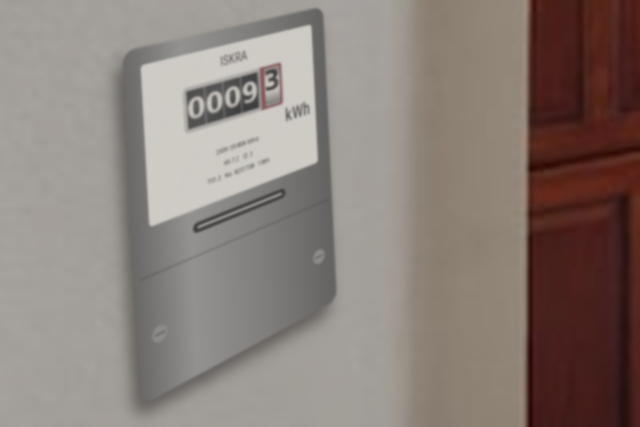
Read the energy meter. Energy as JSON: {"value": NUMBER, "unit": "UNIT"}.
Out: {"value": 9.3, "unit": "kWh"}
